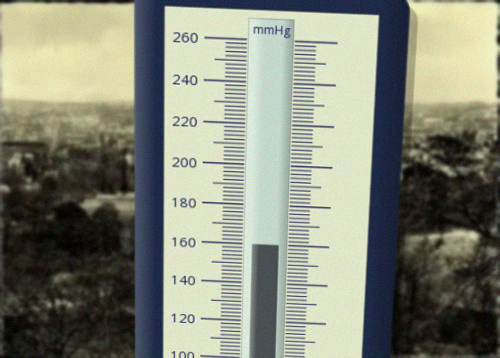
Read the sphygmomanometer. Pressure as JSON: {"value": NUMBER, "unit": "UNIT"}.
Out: {"value": 160, "unit": "mmHg"}
